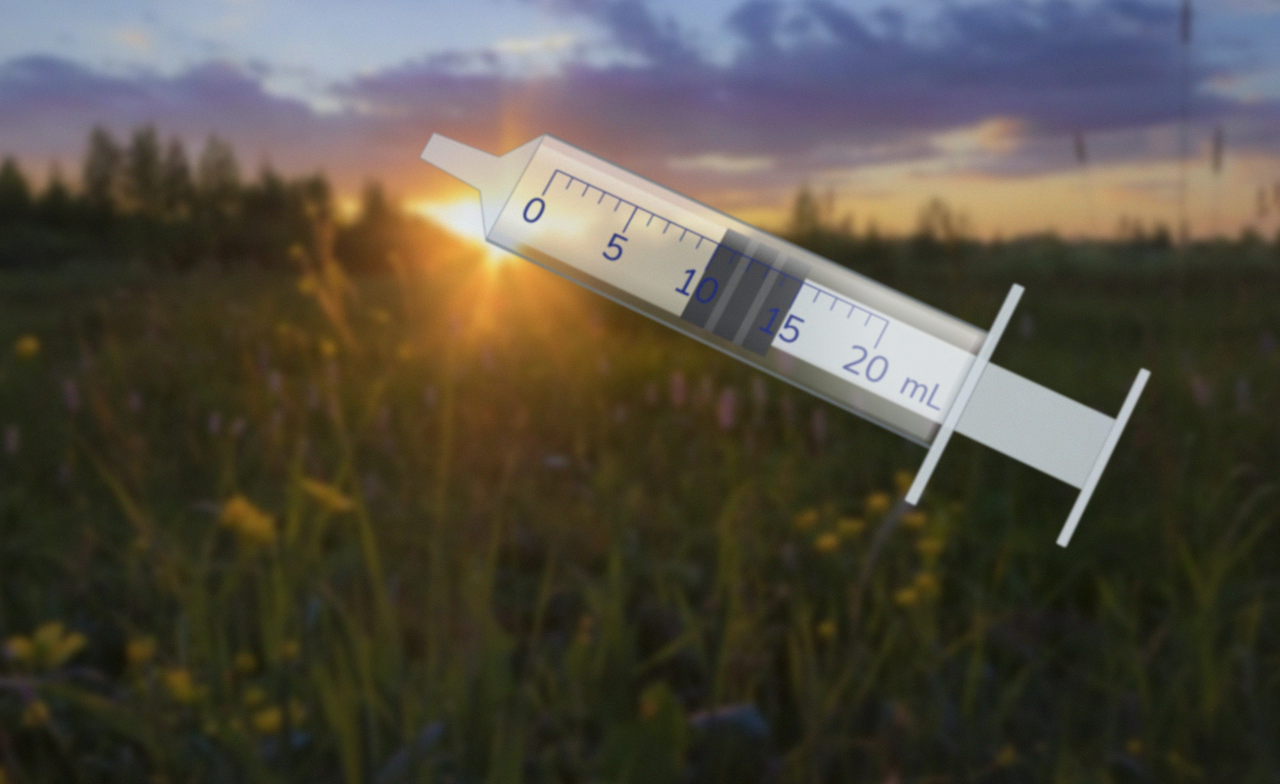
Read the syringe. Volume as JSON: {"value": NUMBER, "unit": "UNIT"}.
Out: {"value": 10, "unit": "mL"}
